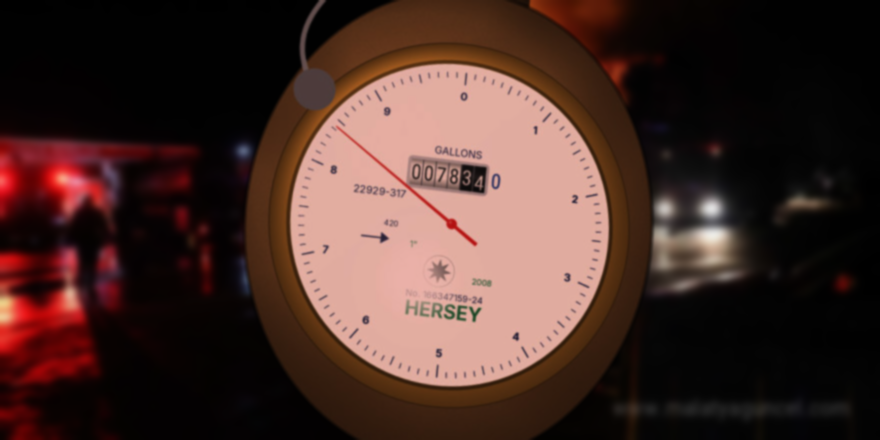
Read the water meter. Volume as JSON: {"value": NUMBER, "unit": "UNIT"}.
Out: {"value": 78338.4, "unit": "gal"}
